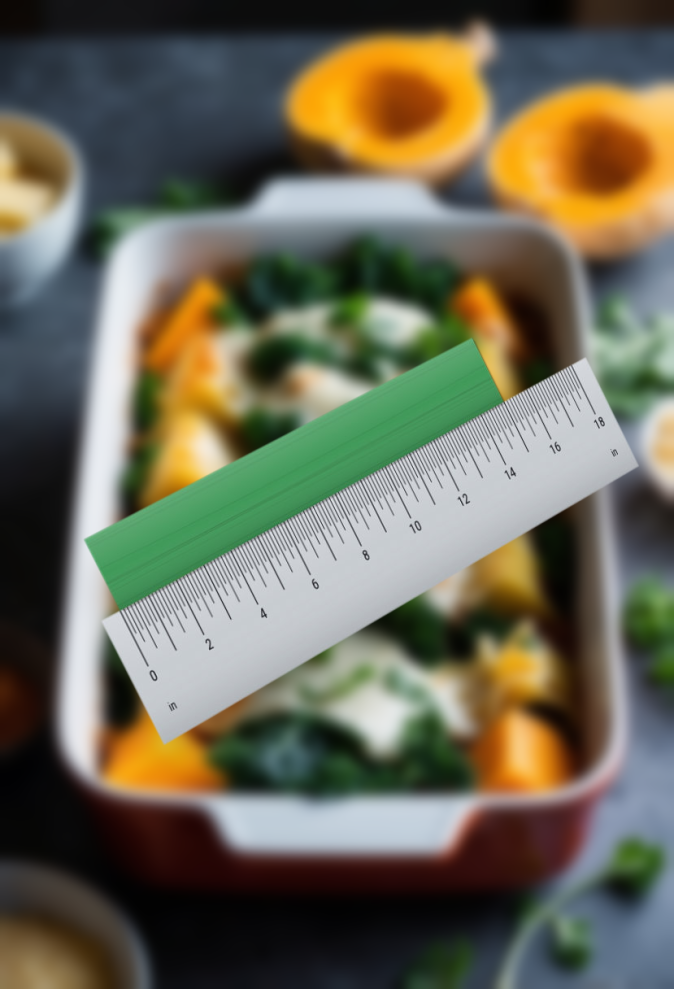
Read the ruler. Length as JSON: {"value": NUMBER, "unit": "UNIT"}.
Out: {"value": 15, "unit": "in"}
